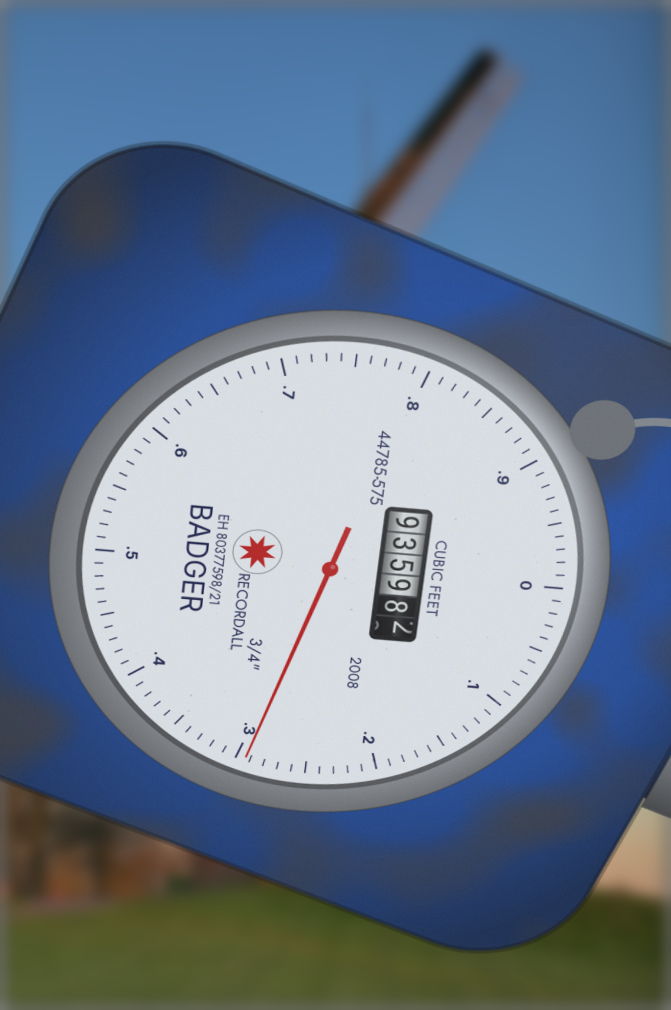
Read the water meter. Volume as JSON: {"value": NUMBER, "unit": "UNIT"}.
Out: {"value": 935982.29, "unit": "ft³"}
